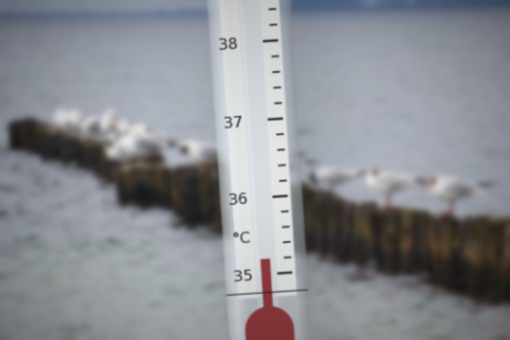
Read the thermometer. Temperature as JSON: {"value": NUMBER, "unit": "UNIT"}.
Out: {"value": 35.2, "unit": "°C"}
